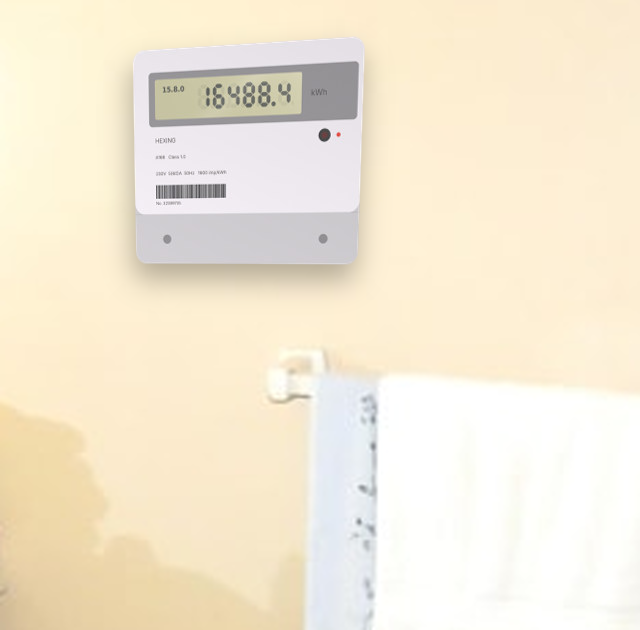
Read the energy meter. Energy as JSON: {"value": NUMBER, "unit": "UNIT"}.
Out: {"value": 16488.4, "unit": "kWh"}
